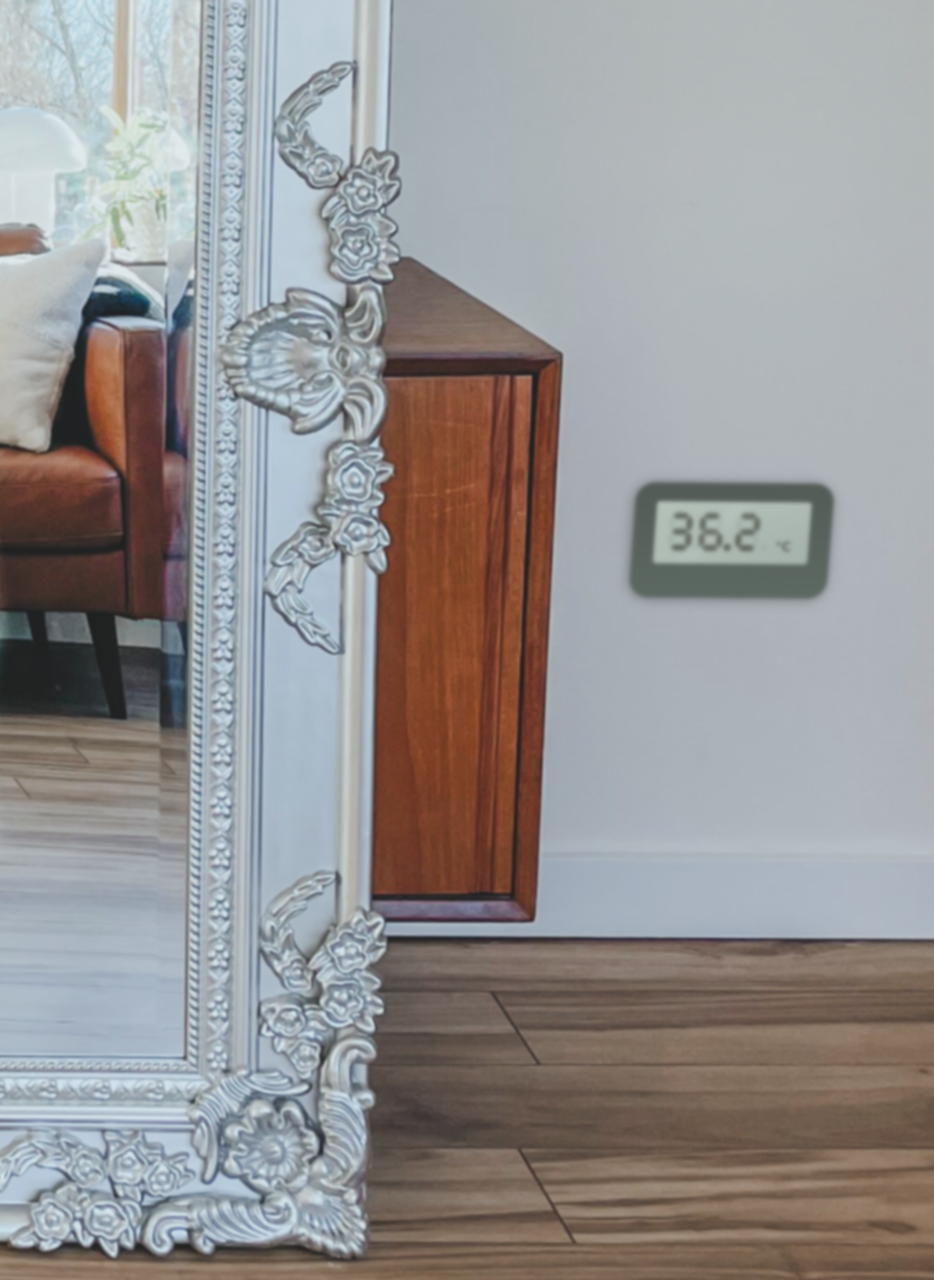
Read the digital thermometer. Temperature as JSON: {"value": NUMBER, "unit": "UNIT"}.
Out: {"value": 36.2, "unit": "°C"}
